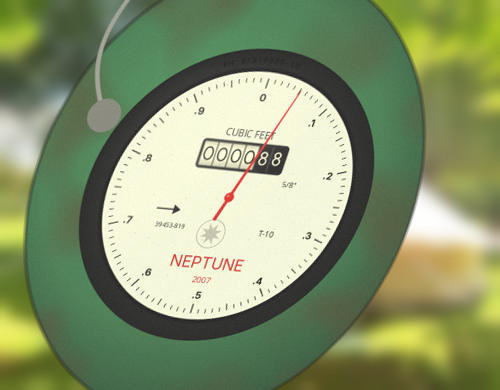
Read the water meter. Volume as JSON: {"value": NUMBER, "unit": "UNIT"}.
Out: {"value": 88.05, "unit": "ft³"}
